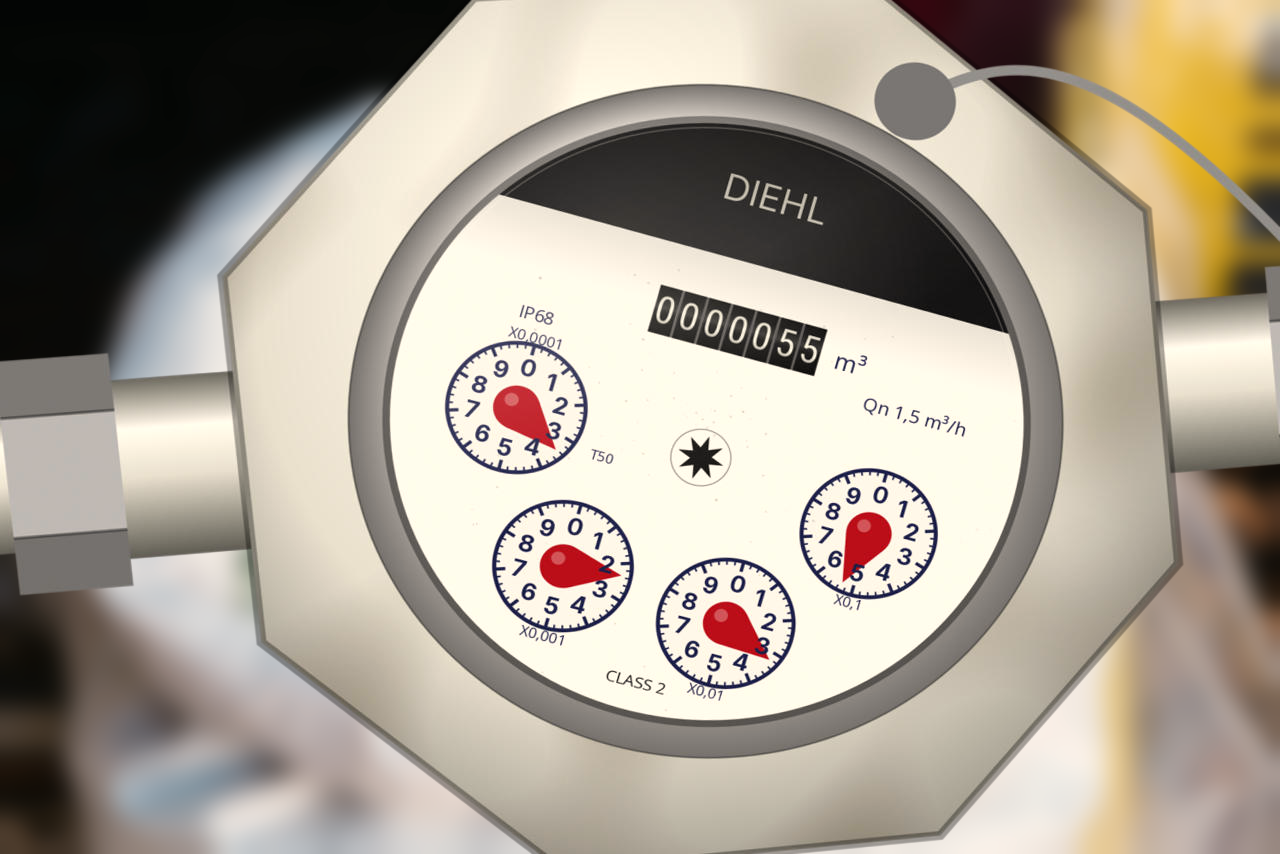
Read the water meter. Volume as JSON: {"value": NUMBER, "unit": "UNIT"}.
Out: {"value": 55.5323, "unit": "m³"}
